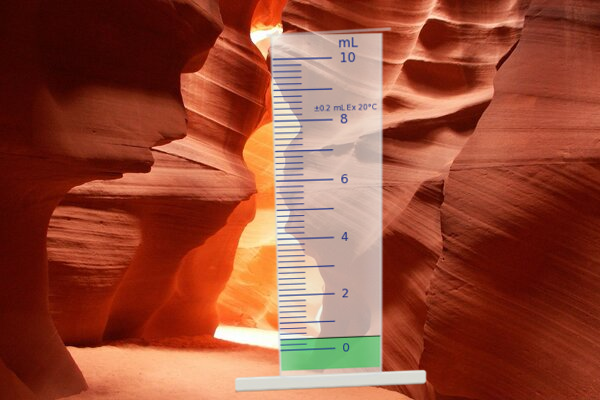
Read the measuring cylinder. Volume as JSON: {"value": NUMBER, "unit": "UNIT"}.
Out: {"value": 0.4, "unit": "mL"}
